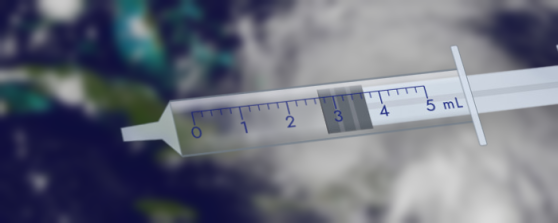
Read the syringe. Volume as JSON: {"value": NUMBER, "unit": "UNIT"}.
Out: {"value": 2.7, "unit": "mL"}
